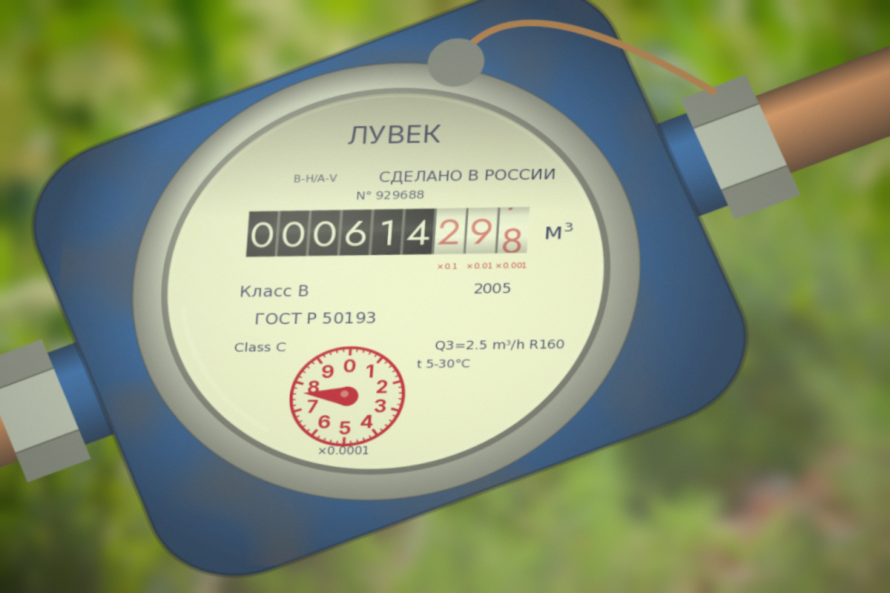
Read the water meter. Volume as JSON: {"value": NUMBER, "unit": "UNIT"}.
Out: {"value": 614.2977, "unit": "m³"}
